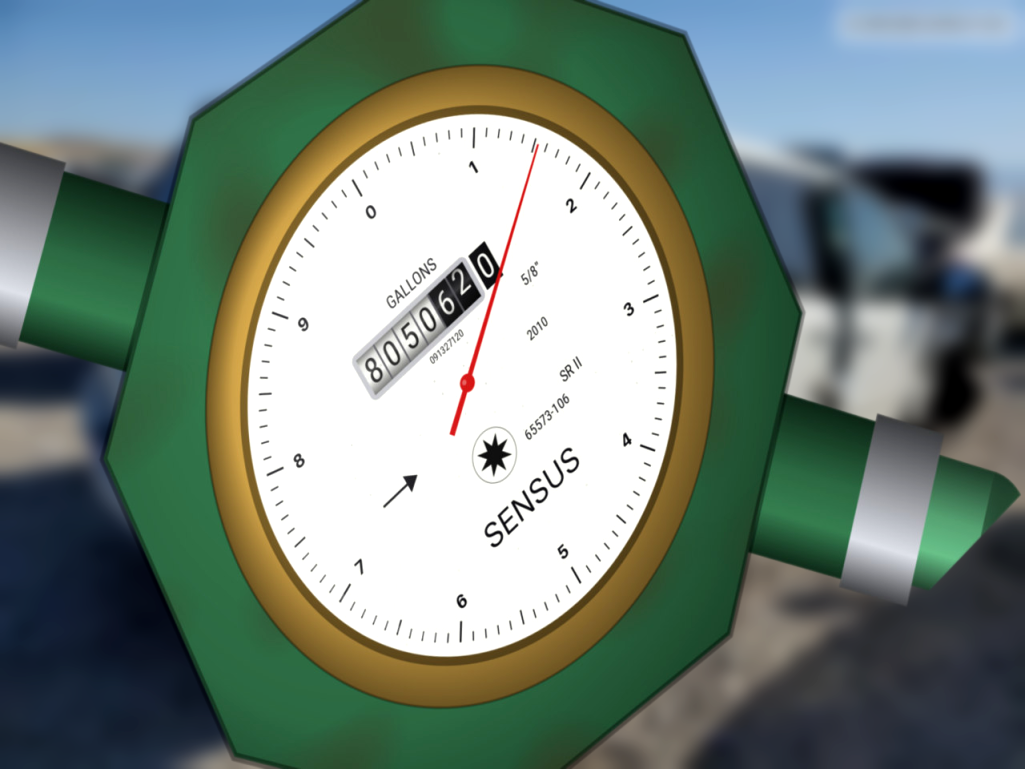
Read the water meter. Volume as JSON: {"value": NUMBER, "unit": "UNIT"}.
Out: {"value": 8050621.5, "unit": "gal"}
